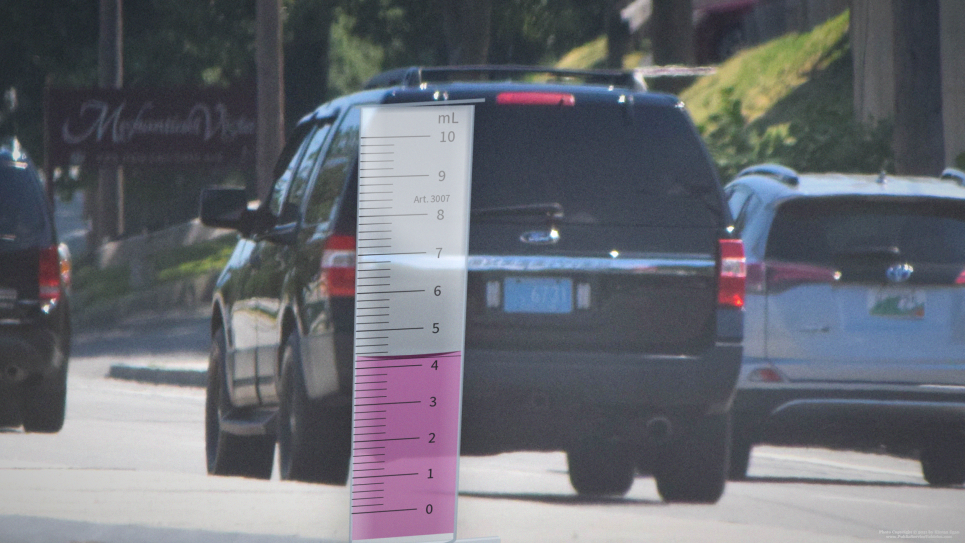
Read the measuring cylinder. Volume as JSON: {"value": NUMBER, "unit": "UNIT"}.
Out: {"value": 4.2, "unit": "mL"}
